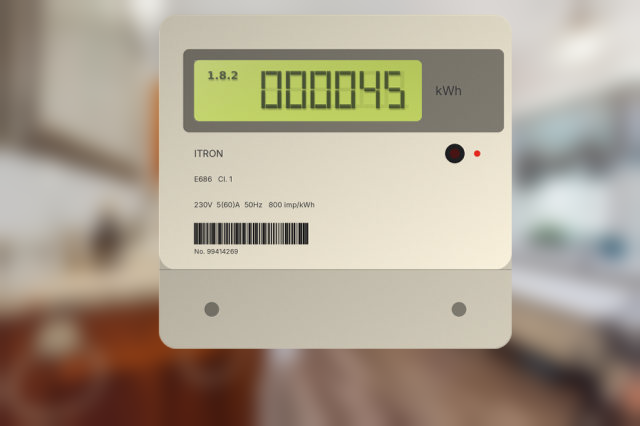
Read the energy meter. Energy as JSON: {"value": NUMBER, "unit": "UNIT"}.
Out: {"value": 45, "unit": "kWh"}
